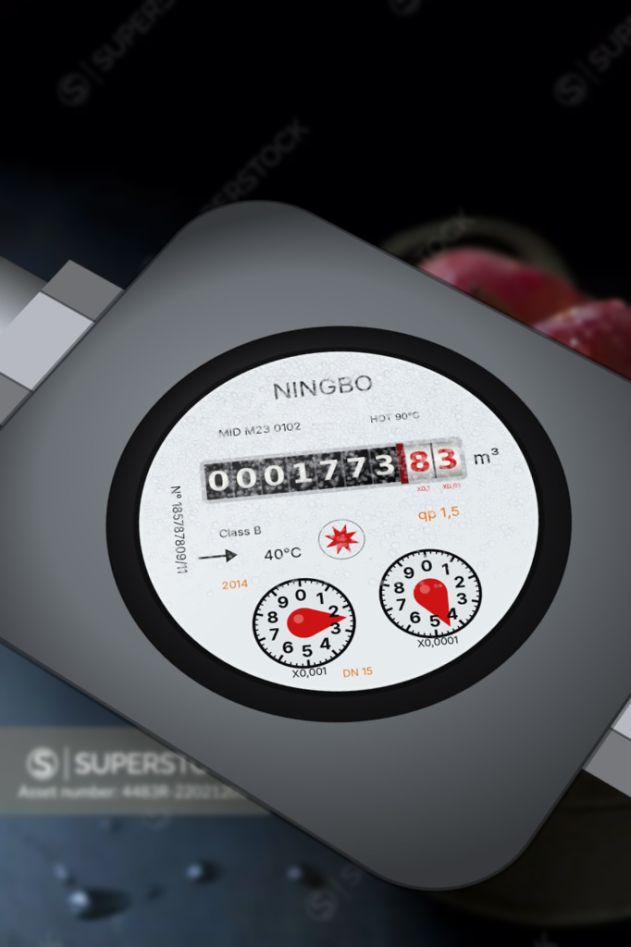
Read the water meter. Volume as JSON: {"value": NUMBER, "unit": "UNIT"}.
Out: {"value": 1773.8324, "unit": "m³"}
